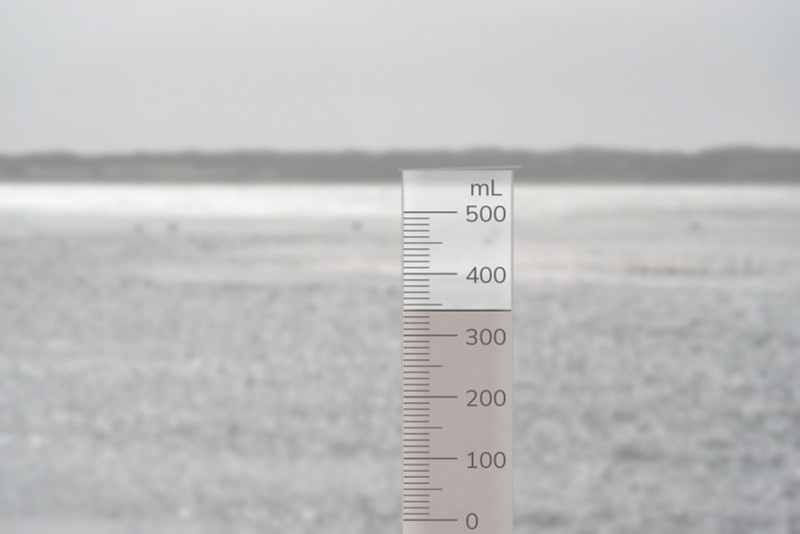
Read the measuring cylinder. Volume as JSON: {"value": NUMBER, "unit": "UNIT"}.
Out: {"value": 340, "unit": "mL"}
